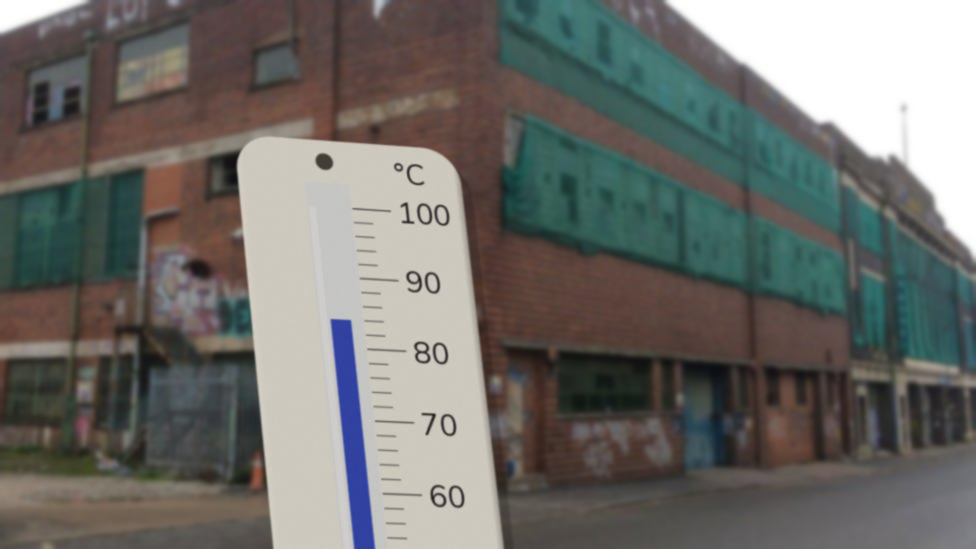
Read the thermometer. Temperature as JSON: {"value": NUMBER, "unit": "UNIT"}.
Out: {"value": 84, "unit": "°C"}
